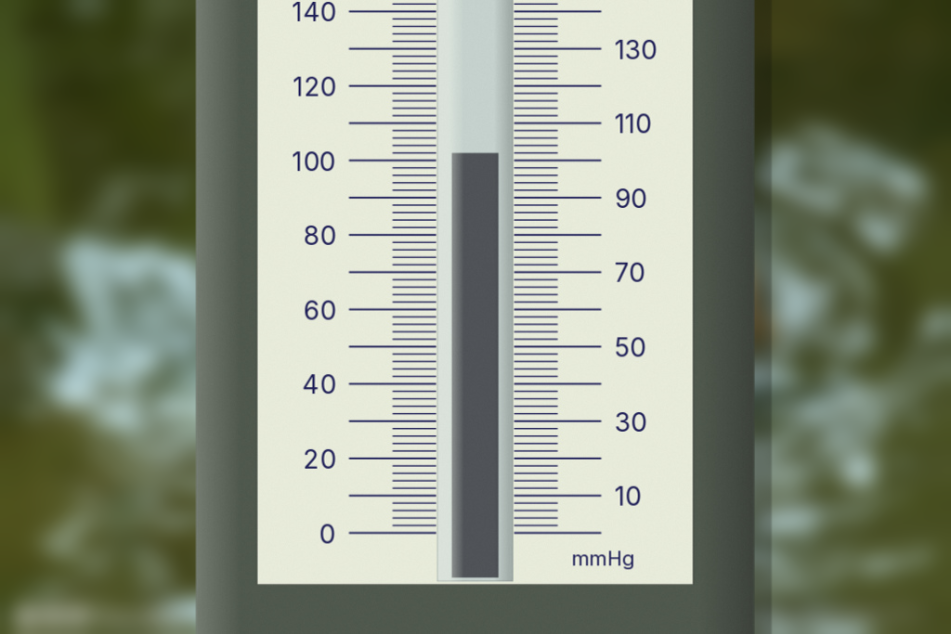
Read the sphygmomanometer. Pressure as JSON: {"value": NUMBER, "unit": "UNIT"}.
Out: {"value": 102, "unit": "mmHg"}
